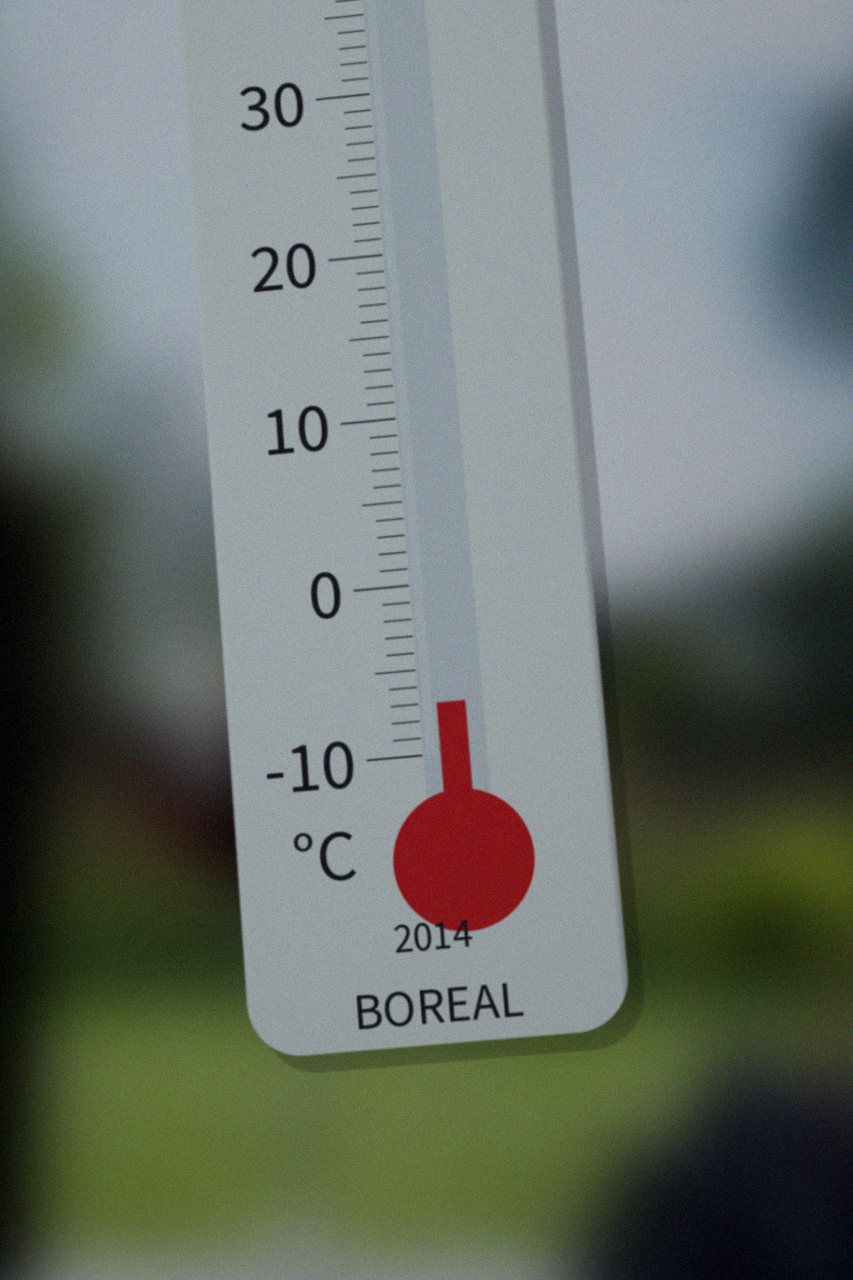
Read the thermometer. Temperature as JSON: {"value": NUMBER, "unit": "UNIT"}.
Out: {"value": -7, "unit": "°C"}
